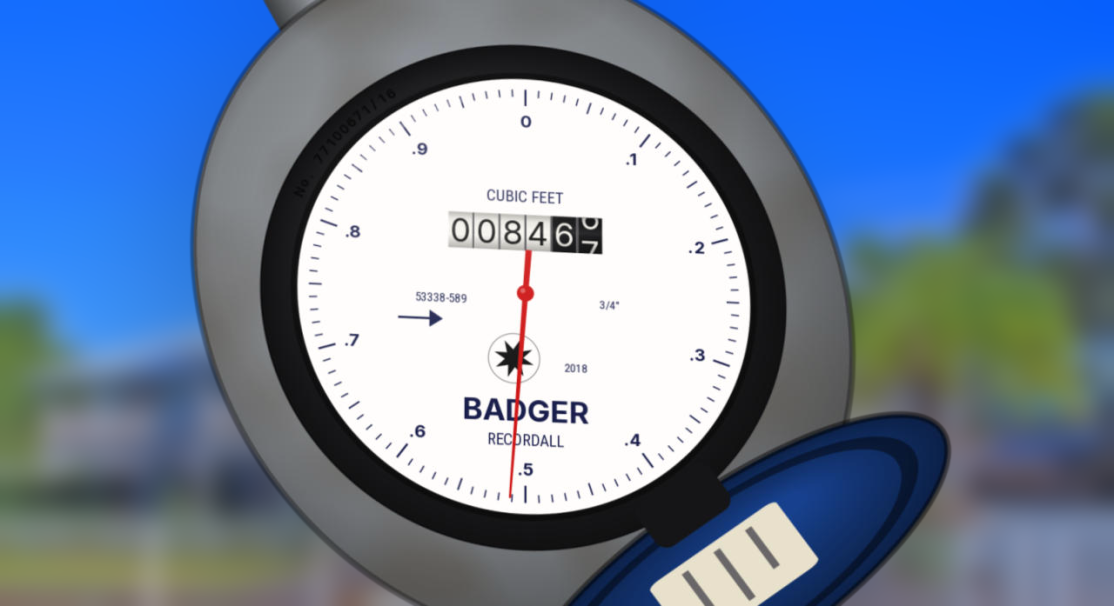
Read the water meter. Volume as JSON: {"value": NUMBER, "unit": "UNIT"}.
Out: {"value": 8466.51, "unit": "ft³"}
